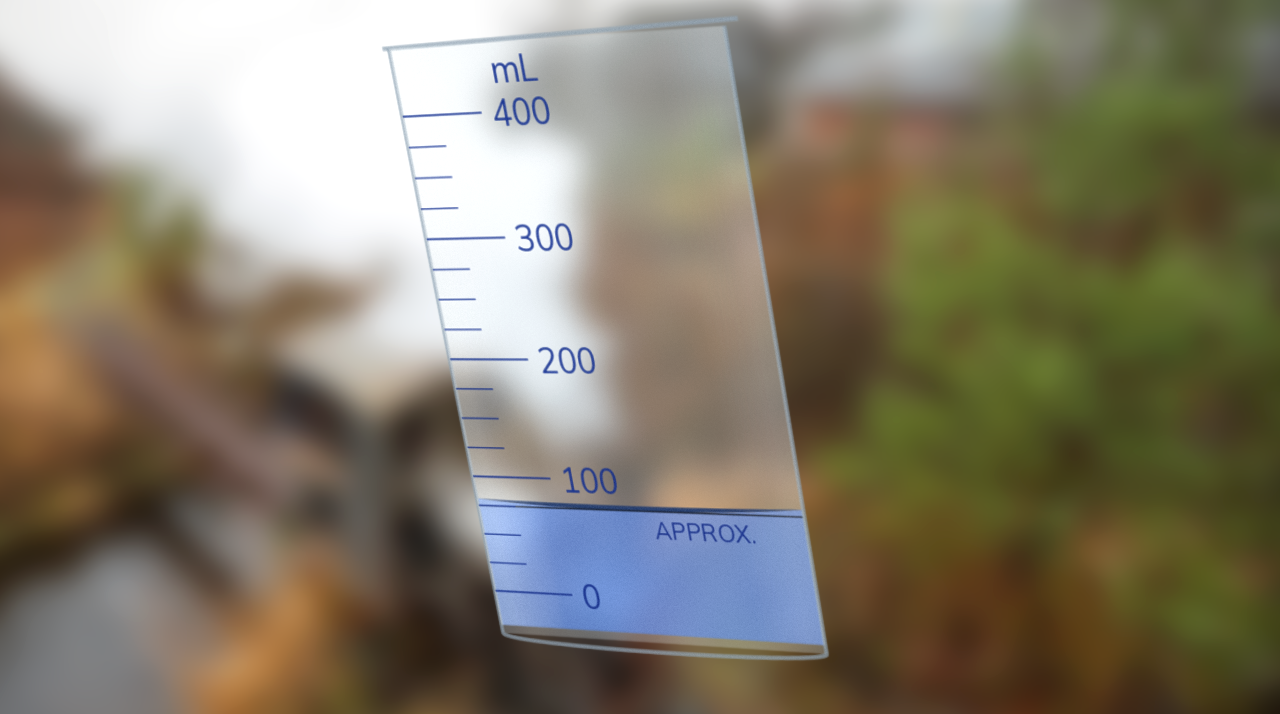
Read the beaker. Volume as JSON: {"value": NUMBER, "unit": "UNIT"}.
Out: {"value": 75, "unit": "mL"}
